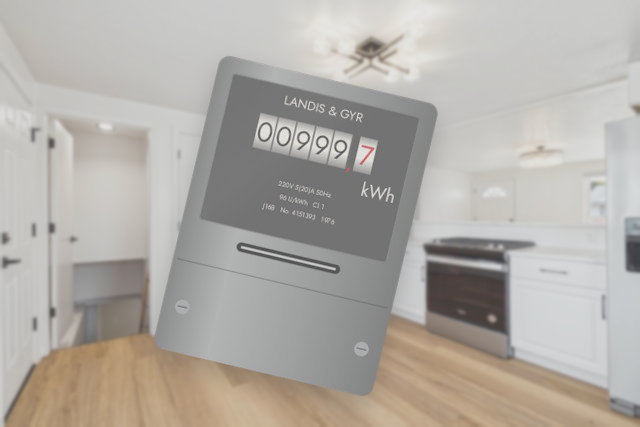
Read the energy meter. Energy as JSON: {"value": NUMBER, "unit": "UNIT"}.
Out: {"value": 999.7, "unit": "kWh"}
